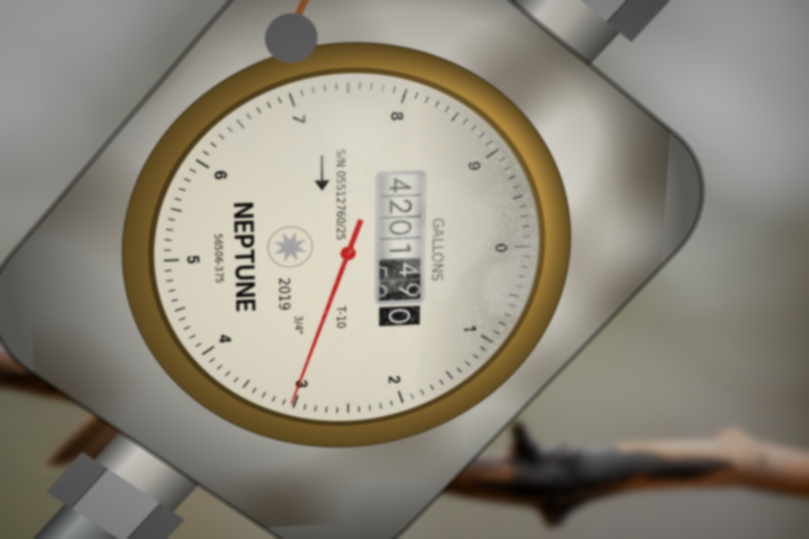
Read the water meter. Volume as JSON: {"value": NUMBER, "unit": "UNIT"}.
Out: {"value": 4201493.0, "unit": "gal"}
